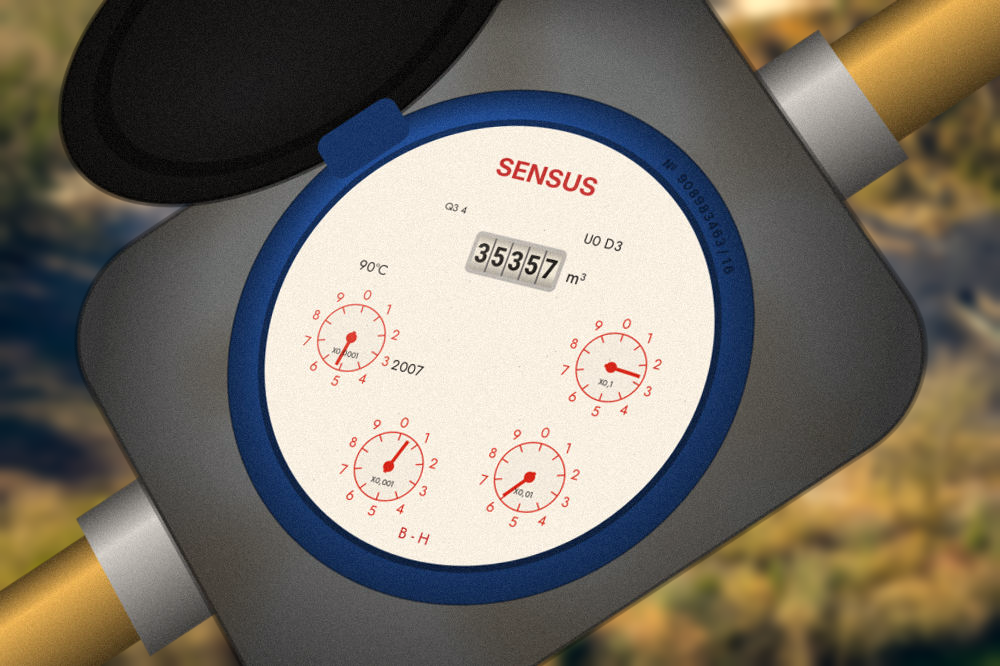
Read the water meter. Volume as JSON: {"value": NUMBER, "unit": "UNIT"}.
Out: {"value": 35357.2605, "unit": "m³"}
